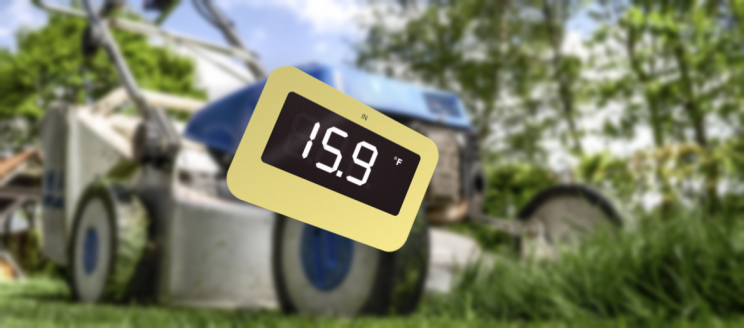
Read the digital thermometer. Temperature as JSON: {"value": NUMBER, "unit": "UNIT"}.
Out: {"value": 15.9, "unit": "°F"}
